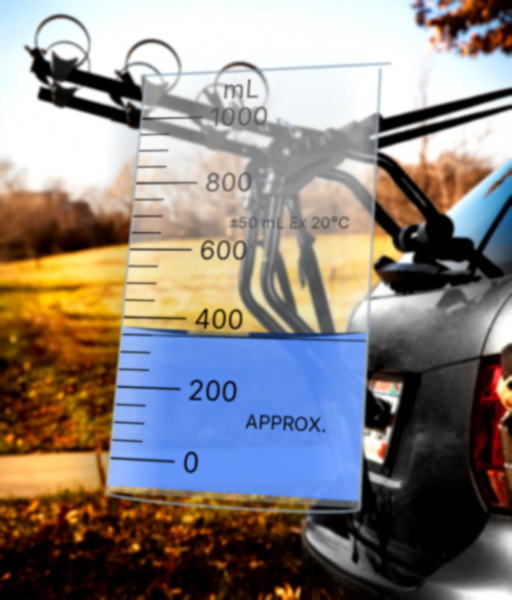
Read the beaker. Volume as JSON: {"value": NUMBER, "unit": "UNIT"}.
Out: {"value": 350, "unit": "mL"}
